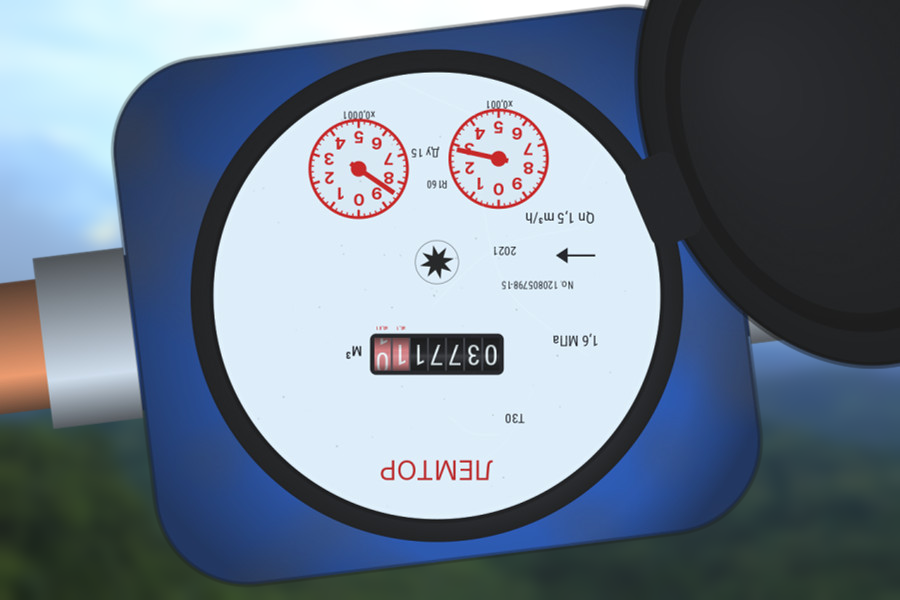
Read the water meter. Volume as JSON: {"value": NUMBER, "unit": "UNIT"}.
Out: {"value": 3771.1028, "unit": "m³"}
